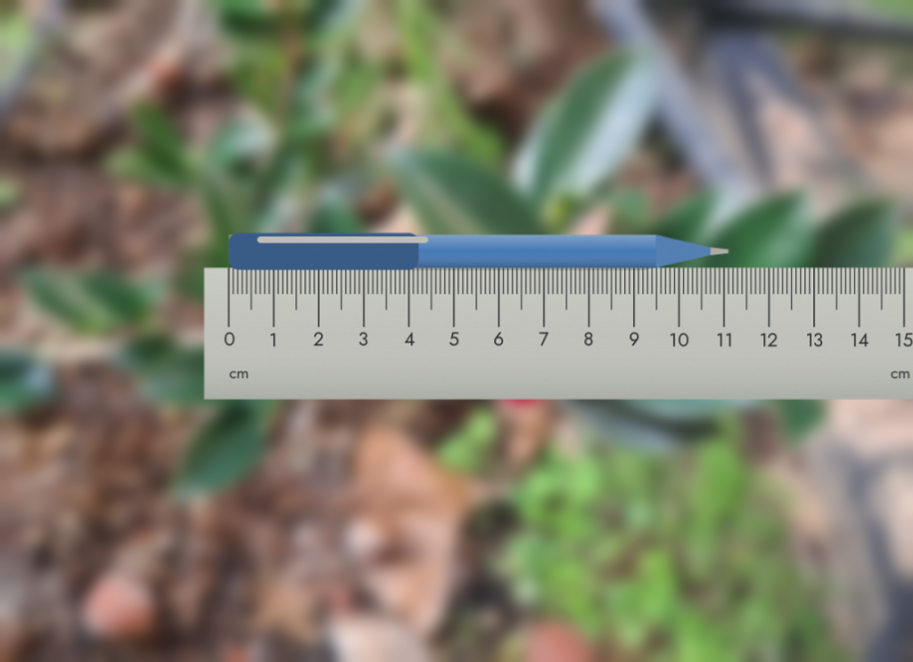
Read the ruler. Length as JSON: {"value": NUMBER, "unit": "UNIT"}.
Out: {"value": 11.1, "unit": "cm"}
